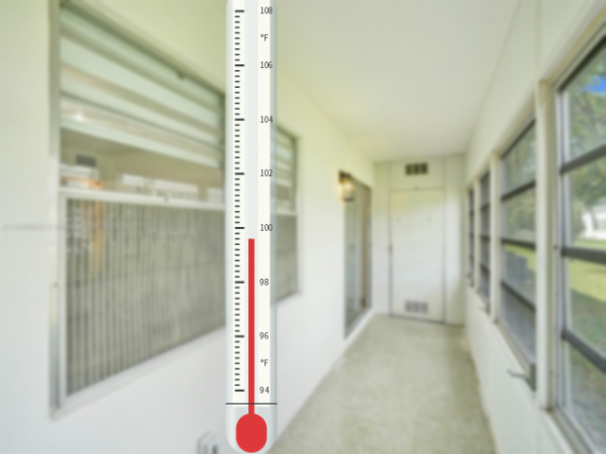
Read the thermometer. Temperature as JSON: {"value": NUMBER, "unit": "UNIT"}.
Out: {"value": 99.6, "unit": "°F"}
